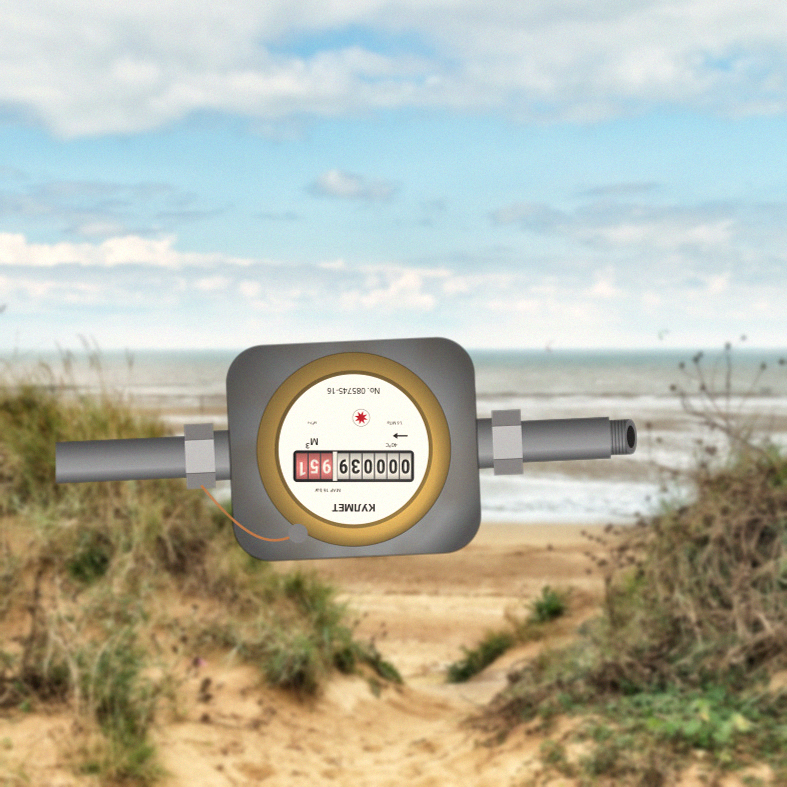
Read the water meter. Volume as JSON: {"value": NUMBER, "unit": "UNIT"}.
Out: {"value": 39.951, "unit": "m³"}
